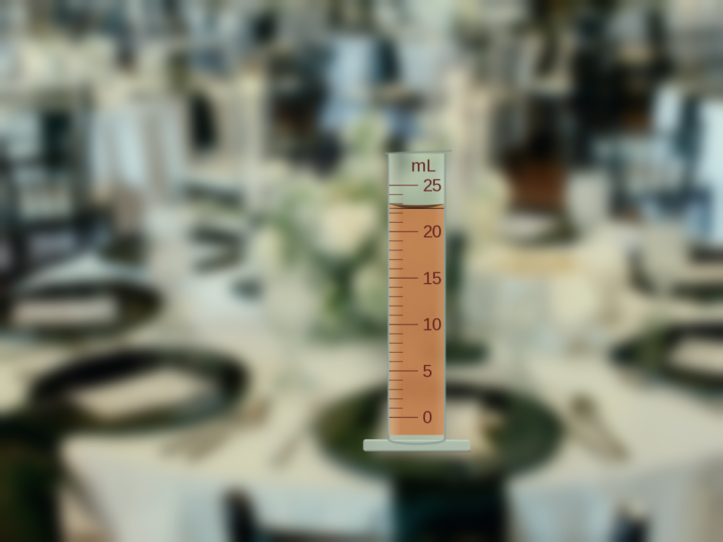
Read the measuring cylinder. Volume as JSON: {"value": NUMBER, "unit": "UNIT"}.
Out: {"value": 22.5, "unit": "mL"}
